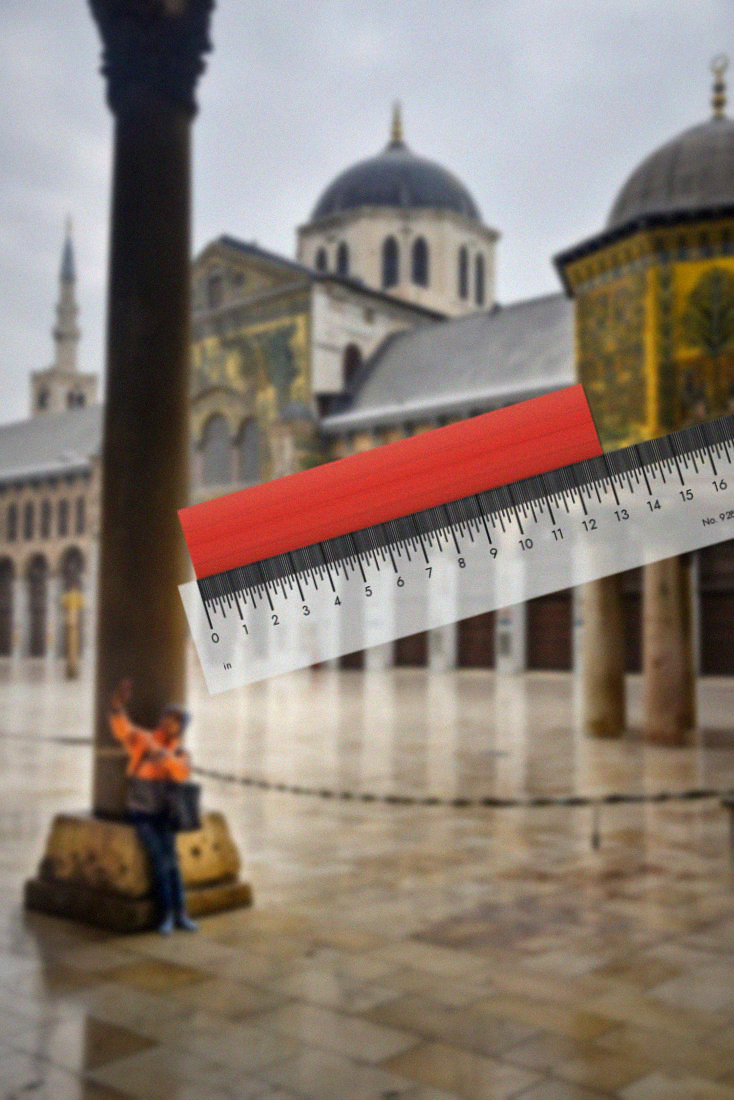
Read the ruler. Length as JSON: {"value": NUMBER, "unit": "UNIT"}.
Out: {"value": 13, "unit": "in"}
